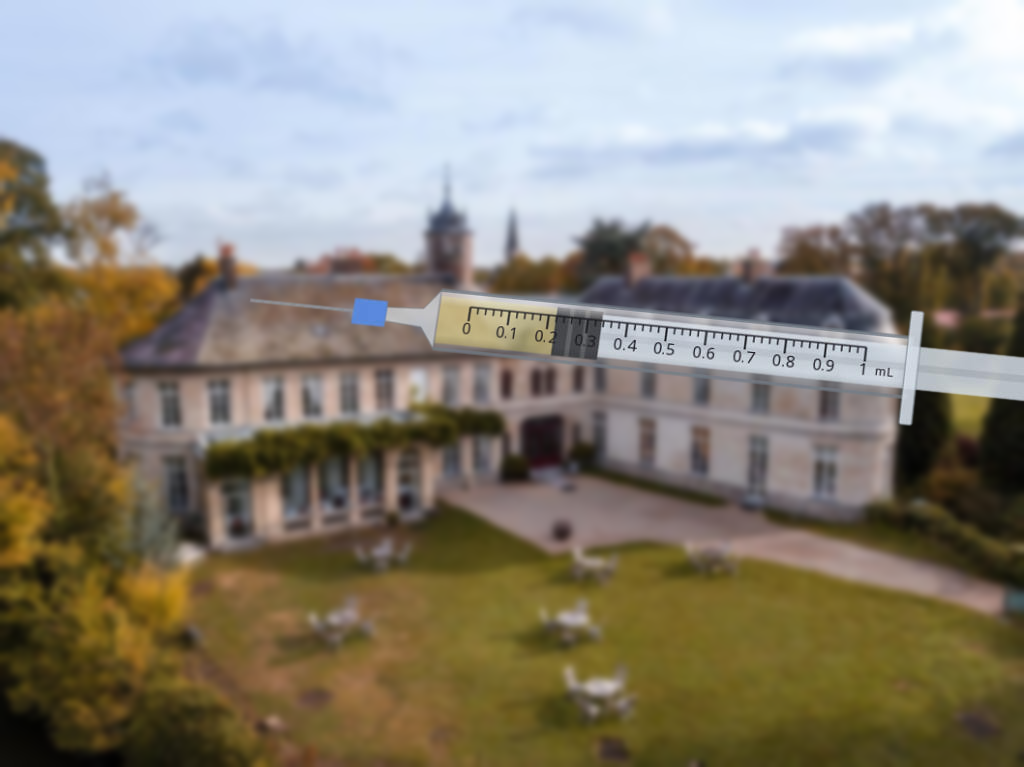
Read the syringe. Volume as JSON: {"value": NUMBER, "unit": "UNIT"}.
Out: {"value": 0.22, "unit": "mL"}
